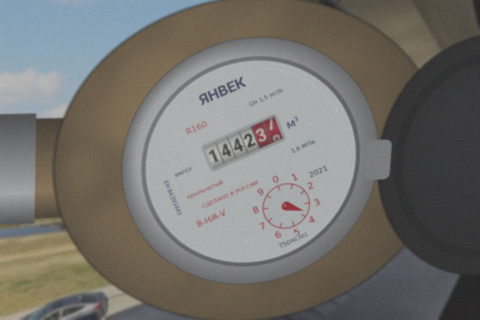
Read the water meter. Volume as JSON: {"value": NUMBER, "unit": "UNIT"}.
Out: {"value": 1442.373, "unit": "m³"}
